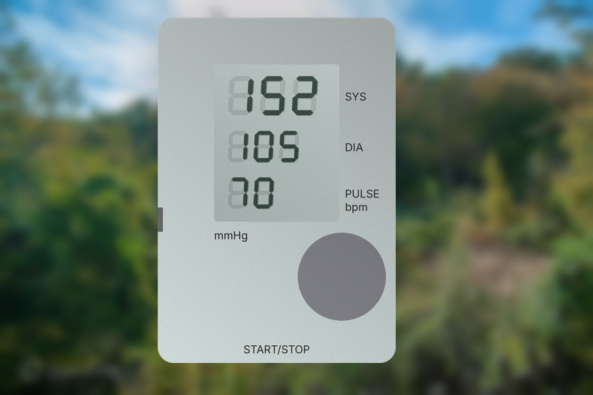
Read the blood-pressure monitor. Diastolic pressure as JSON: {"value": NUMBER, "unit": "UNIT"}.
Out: {"value": 105, "unit": "mmHg"}
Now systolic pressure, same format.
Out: {"value": 152, "unit": "mmHg"}
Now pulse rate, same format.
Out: {"value": 70, "unit": "bpm"}
